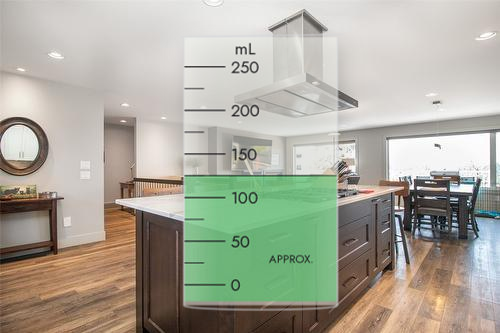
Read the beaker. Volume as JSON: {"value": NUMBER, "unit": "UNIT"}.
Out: {"value": 125, "unit": "mL"}
